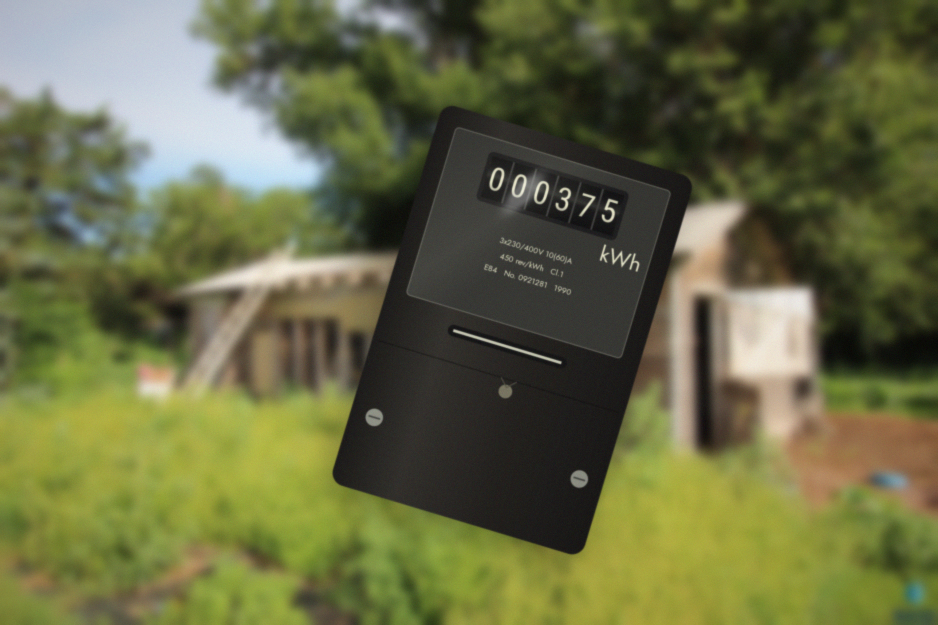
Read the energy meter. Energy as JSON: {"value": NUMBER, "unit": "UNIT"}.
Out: {"value": 375, "unit": "kWh"}
